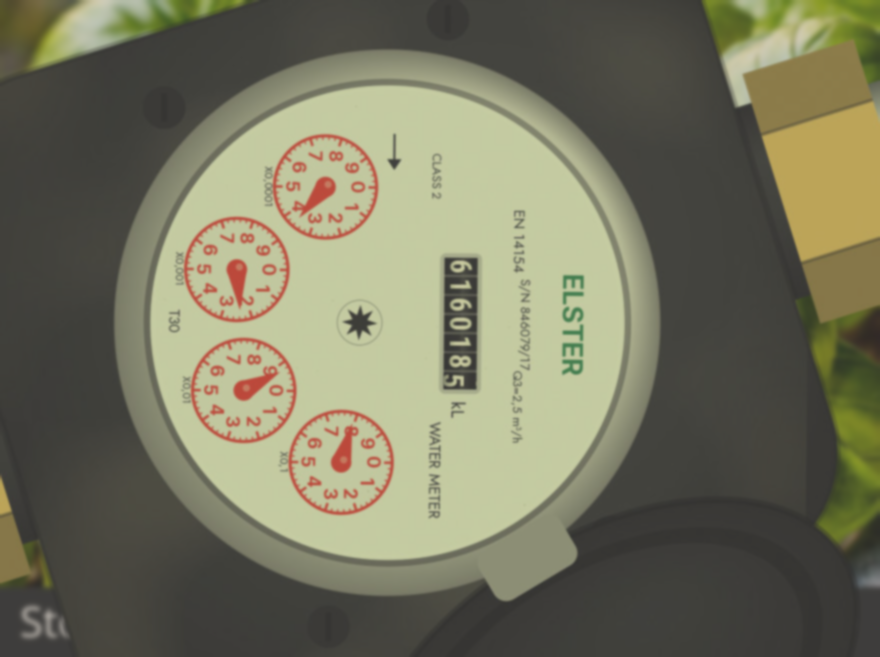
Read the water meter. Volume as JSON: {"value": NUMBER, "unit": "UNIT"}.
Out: {"value": 6160184.7923, "unit": "kL"}
